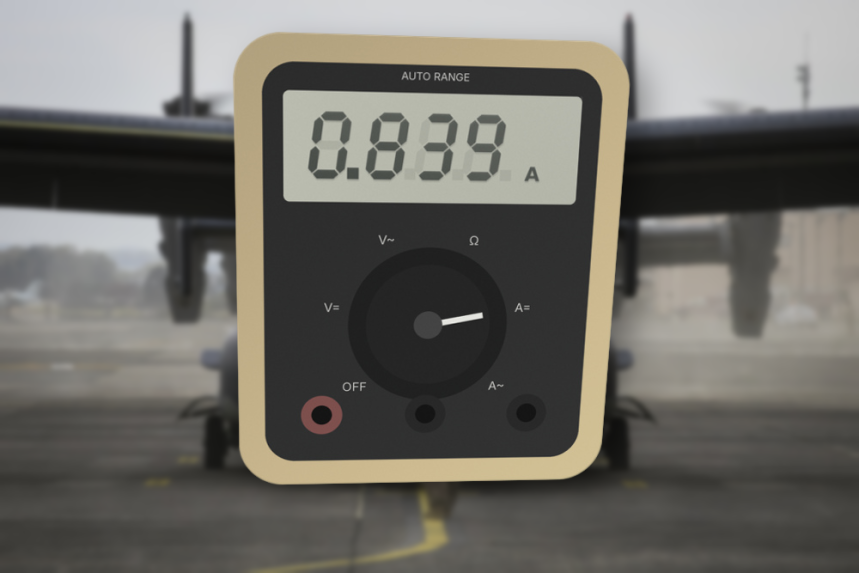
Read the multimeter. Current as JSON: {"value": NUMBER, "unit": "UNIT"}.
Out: {"value": 0.839, "unit": "A"}
